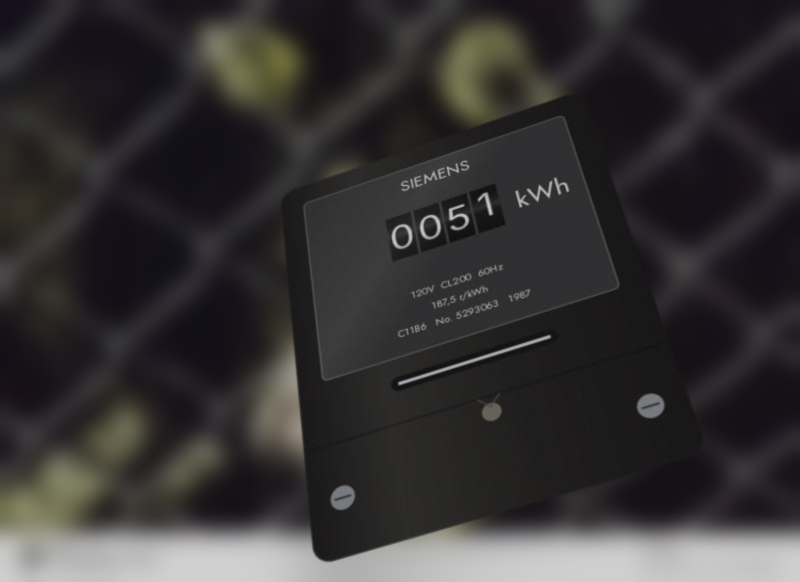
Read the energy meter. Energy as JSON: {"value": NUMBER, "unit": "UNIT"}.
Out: {"value": 51, "unit": "kWh"}
